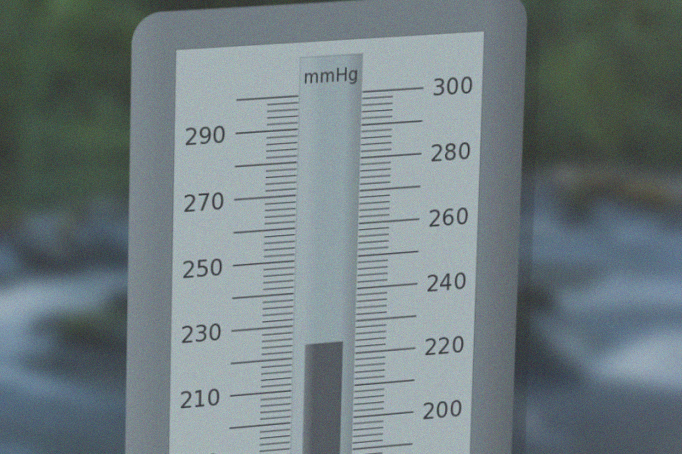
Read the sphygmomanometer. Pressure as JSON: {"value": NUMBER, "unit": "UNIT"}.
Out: {"value": 224, "unit": "mmHg"}
